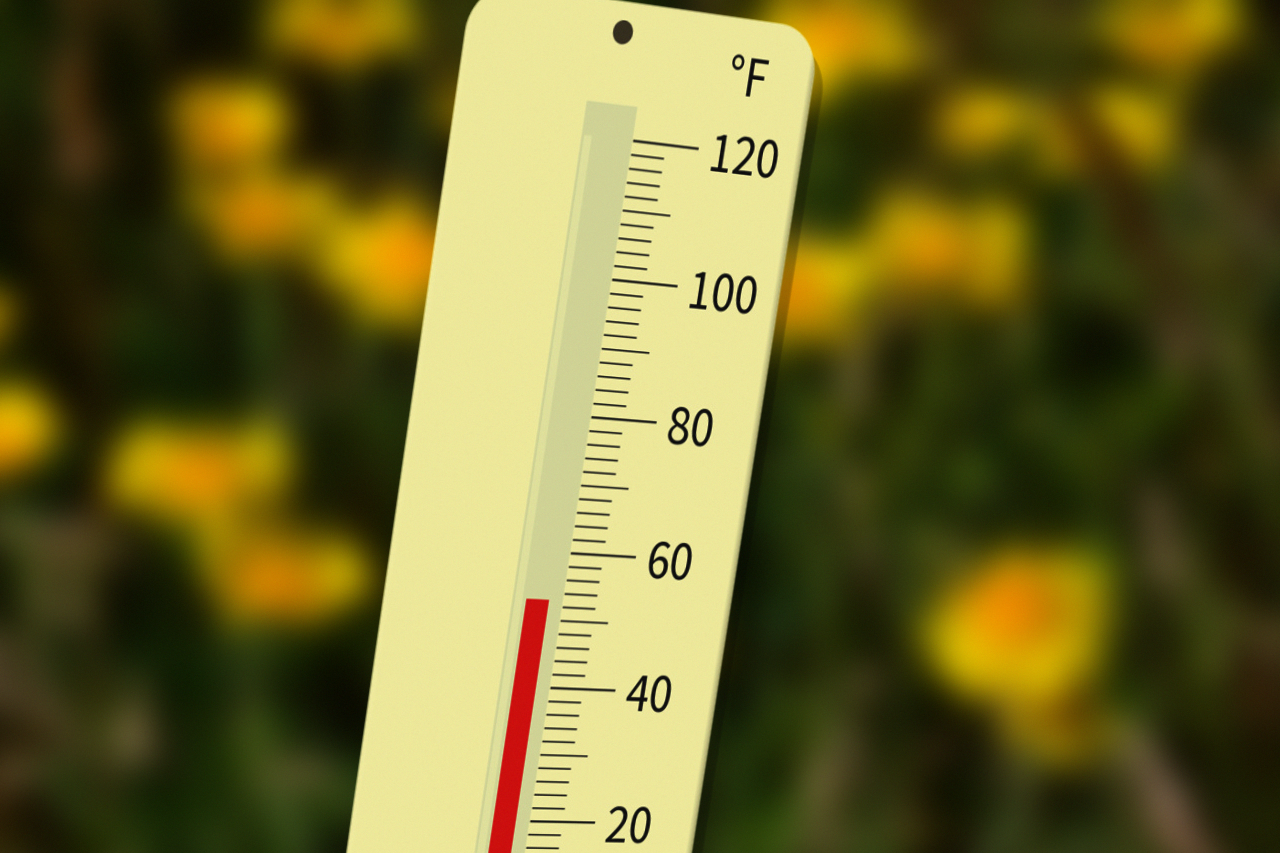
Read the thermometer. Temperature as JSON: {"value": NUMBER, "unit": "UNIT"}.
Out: {"value": 53, "unit": "°F"}
